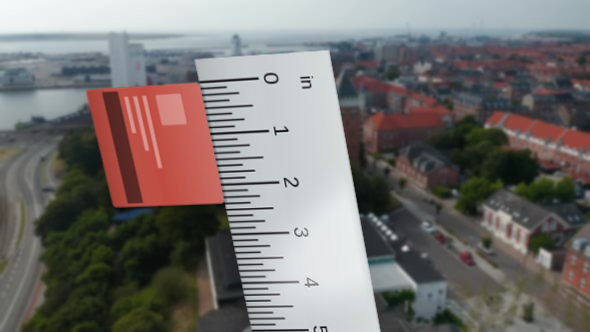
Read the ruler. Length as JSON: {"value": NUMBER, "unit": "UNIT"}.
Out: {"value": 2.375, "unit": "in"}
